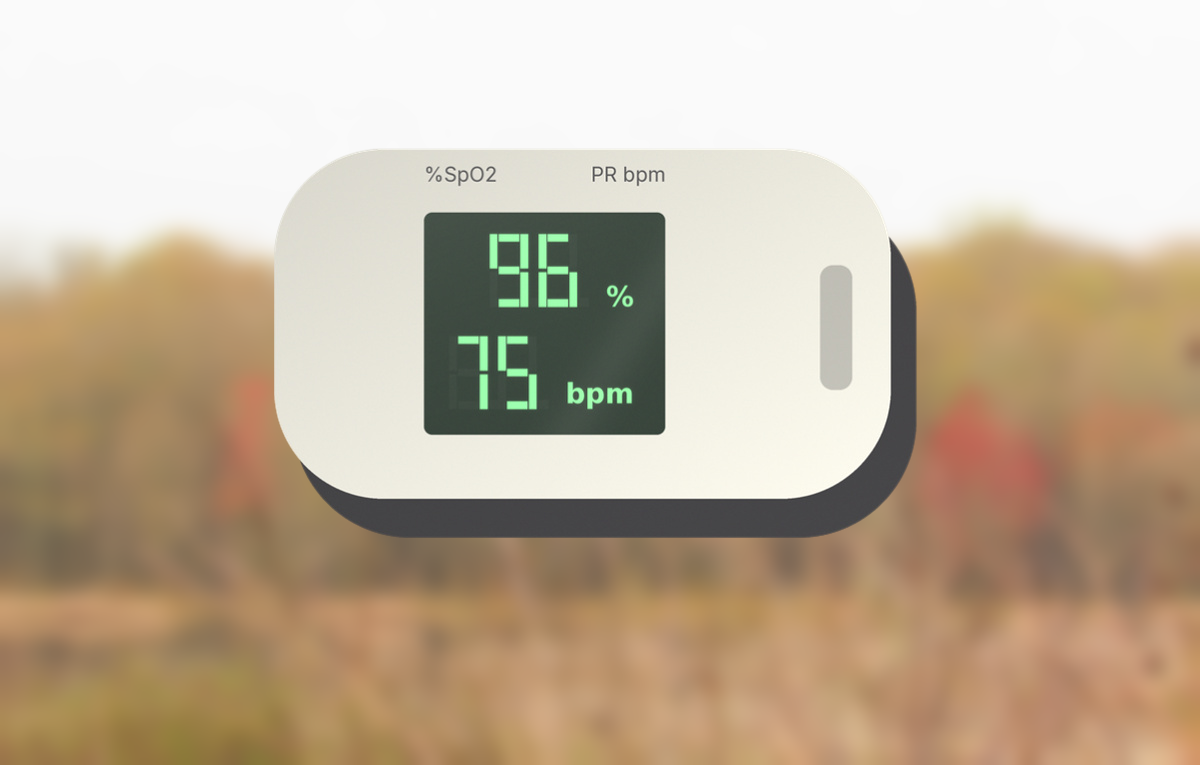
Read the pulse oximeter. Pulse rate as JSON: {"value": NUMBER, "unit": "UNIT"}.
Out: {"value": 75, "unit": "bpm"}
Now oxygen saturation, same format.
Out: {"value": 96, "unit": "%"}
